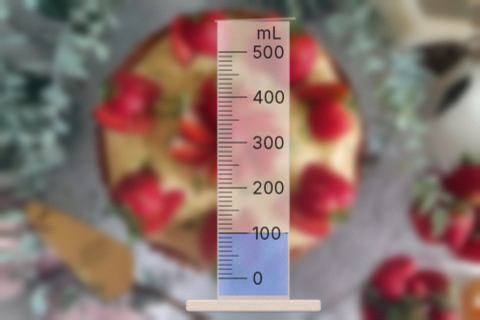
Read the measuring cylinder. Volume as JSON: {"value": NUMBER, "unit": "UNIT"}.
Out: {"value": 100, "unit": "mL"}
